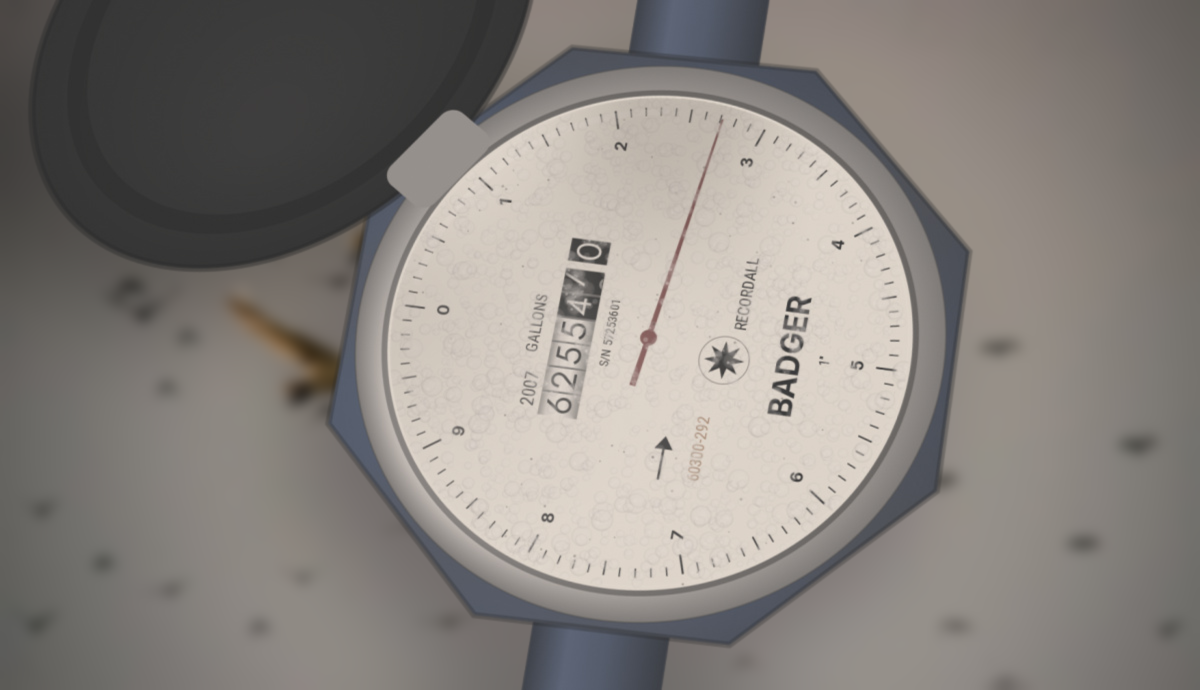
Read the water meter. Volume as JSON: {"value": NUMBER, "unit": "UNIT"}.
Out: {"value": 6255472.7, "unit": "gal"}
